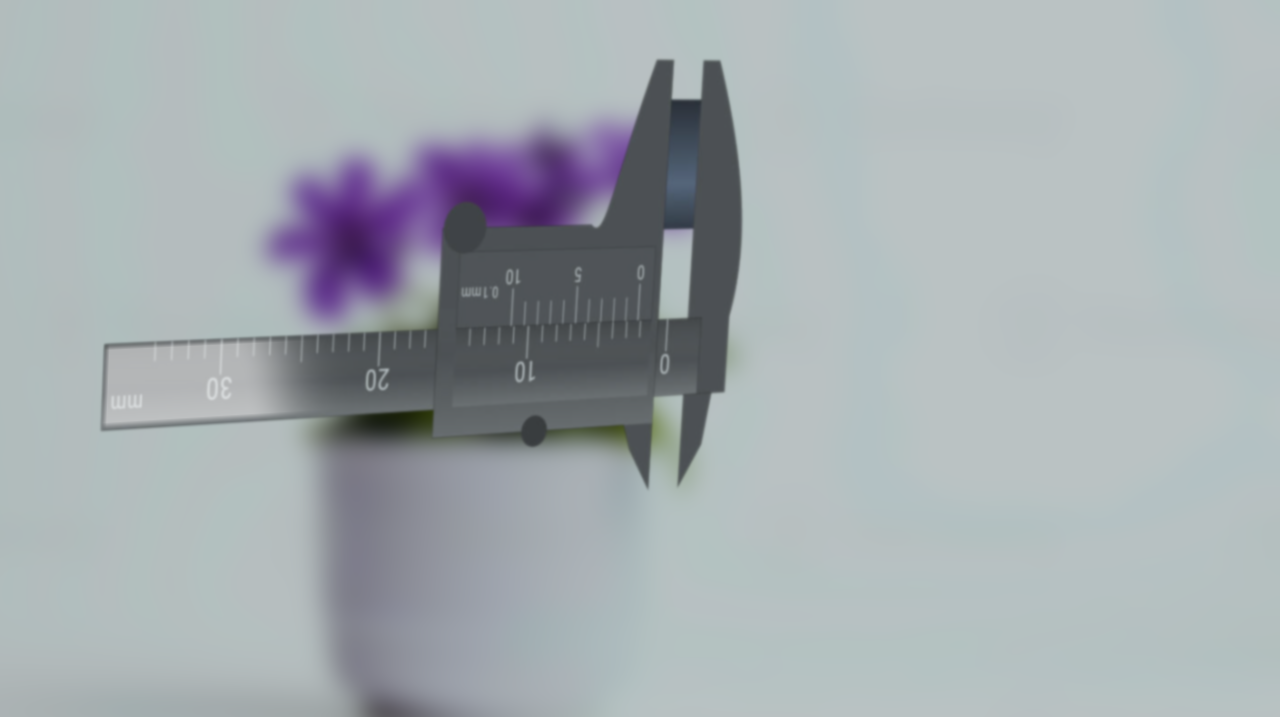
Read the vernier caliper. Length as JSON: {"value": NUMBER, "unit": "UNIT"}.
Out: {"value": 2.2, "unit": "mm"}
